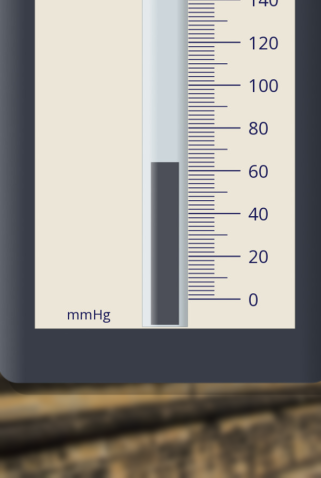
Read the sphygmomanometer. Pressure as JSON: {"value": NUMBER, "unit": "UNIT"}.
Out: {"value": 64, "unit": "mmHg"}
